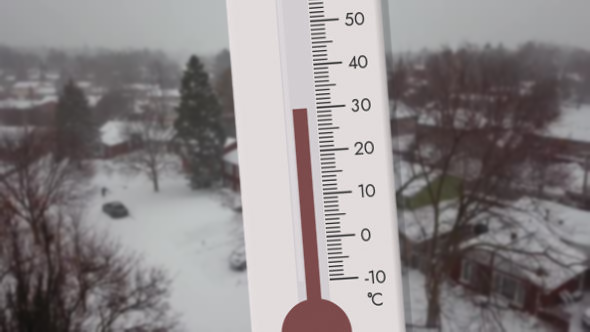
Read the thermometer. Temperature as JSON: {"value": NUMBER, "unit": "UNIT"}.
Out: {"value": 30, "unit": "°C"}
